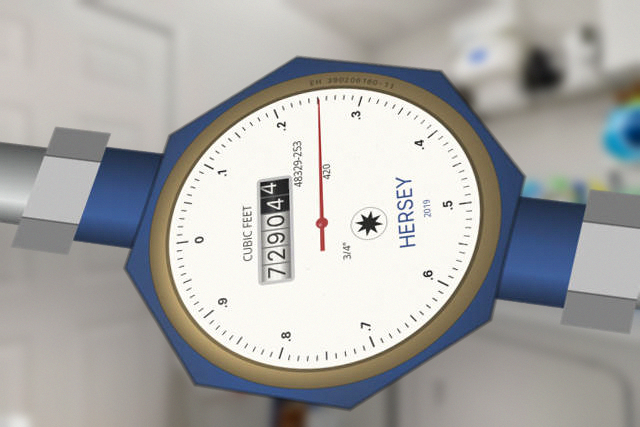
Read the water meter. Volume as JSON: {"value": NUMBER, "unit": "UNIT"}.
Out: {"value": 729044.25, "unit": "ft³"}
